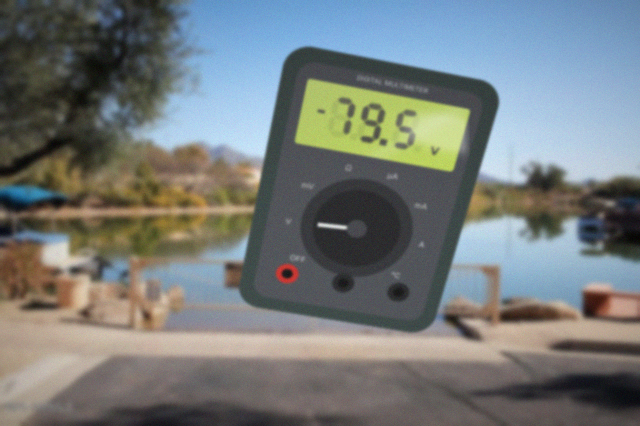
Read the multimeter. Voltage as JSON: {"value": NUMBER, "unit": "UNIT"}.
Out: {"value": -79.5, "unit": "V"}
